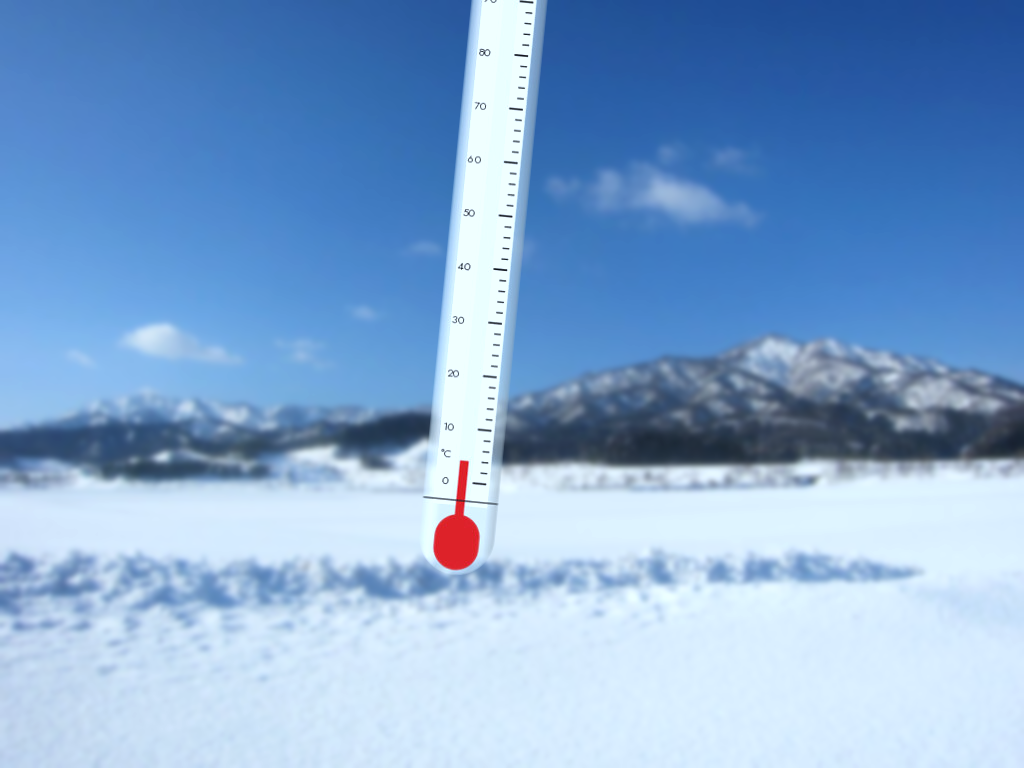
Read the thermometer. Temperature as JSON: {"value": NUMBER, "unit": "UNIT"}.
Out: {"value": 4, "unit": "°C"}
